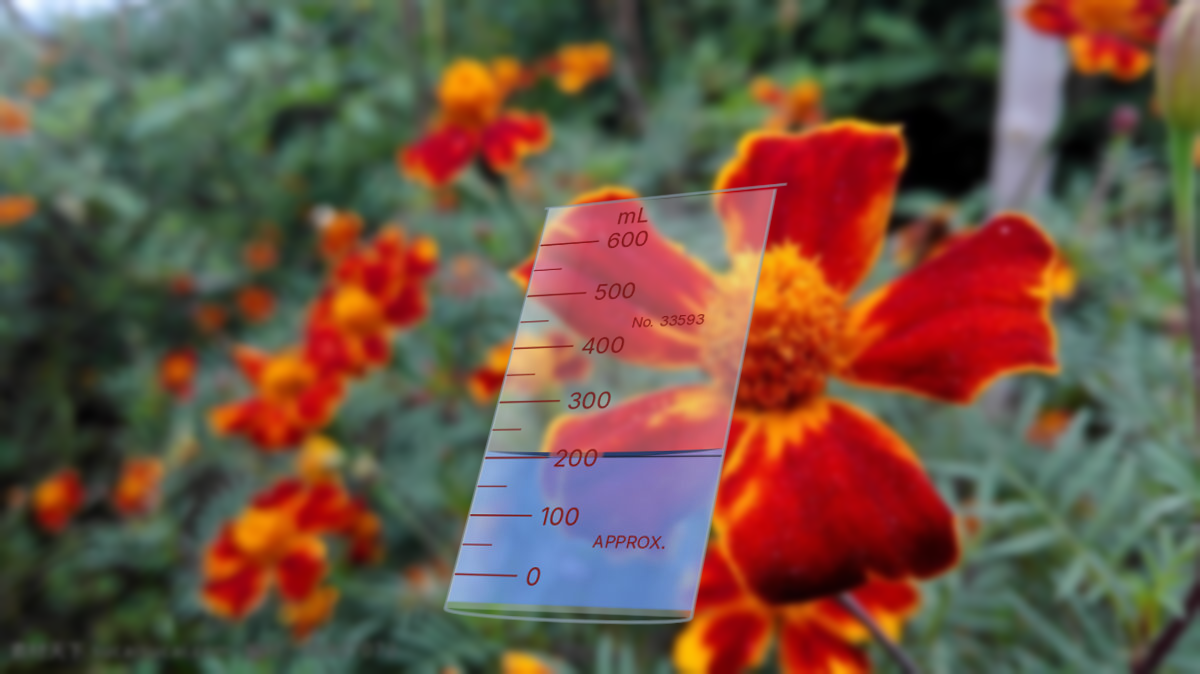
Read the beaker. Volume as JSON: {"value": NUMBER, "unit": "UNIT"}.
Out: {"value": 200, "unit": "mL"}
